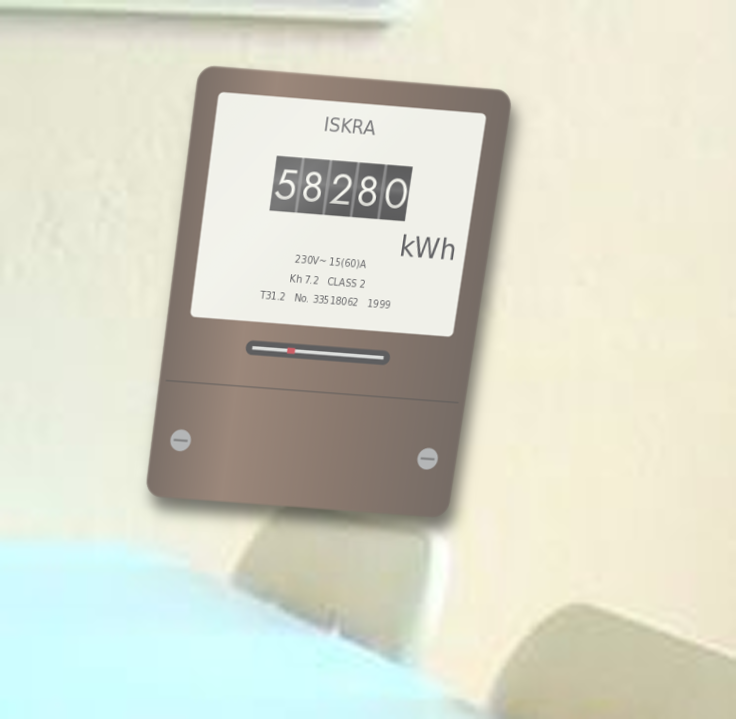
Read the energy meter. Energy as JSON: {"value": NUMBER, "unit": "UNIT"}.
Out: {"value": 58280, "unit": "kWh"}
